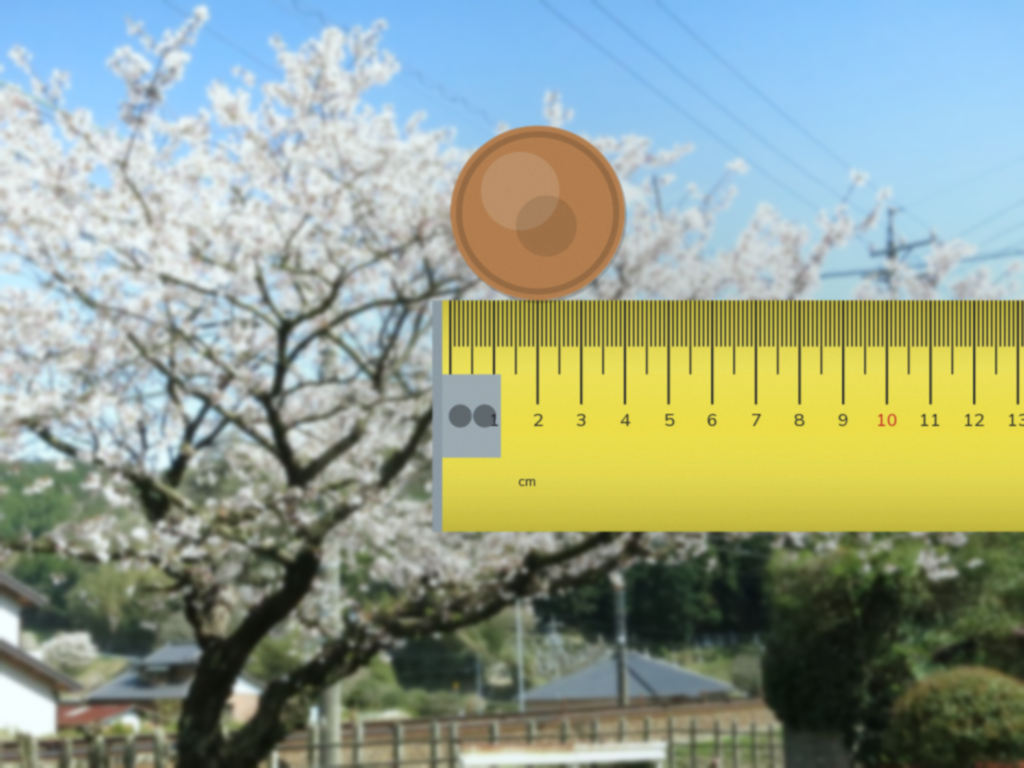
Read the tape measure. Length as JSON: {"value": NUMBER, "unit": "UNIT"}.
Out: {"value": 4, "unit": "cm"}
